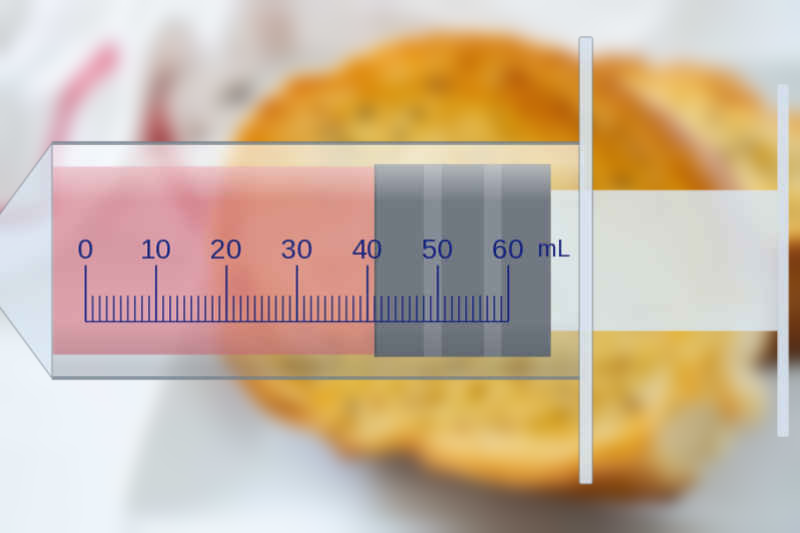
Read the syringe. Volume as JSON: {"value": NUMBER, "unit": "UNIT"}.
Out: {"value": 41, "unit": "mL"}
